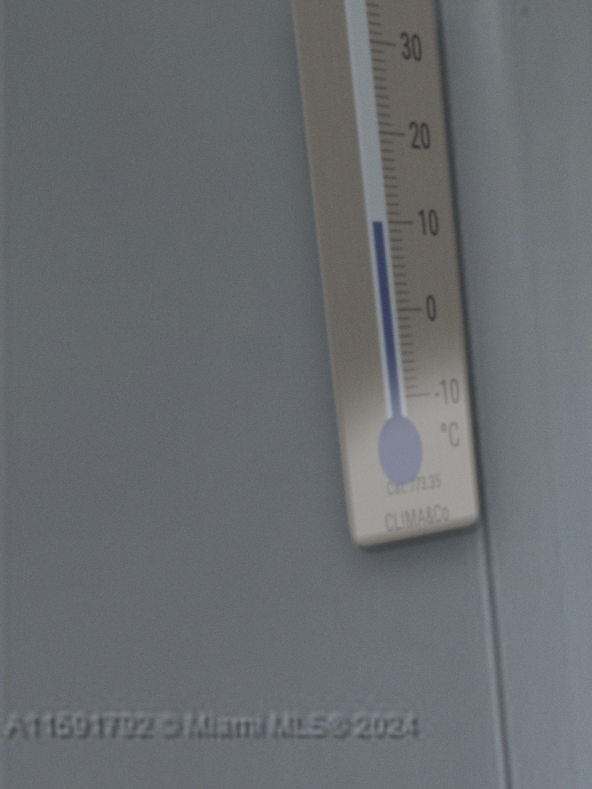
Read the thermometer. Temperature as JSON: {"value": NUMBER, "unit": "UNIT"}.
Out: {"value": 10, "unit": "°C"}
